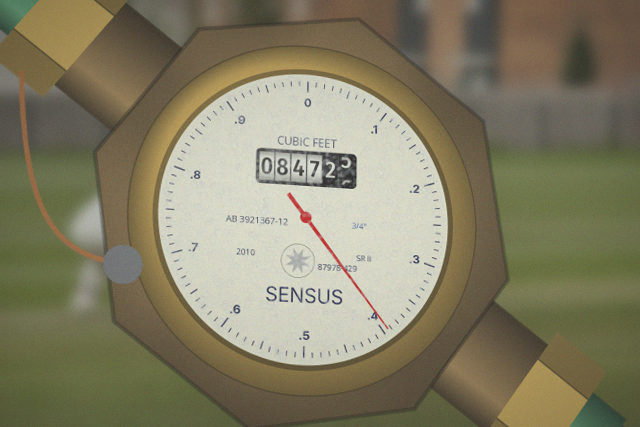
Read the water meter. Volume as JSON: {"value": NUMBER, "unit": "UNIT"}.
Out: {"value": 84725.39, "unit": "ft³"}
